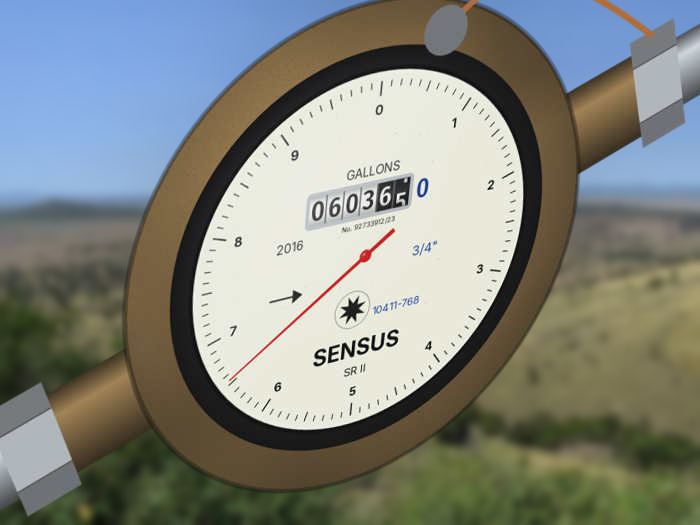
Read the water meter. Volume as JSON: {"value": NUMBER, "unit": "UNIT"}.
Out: {"value": 603646.5, "unit": "gal"}
